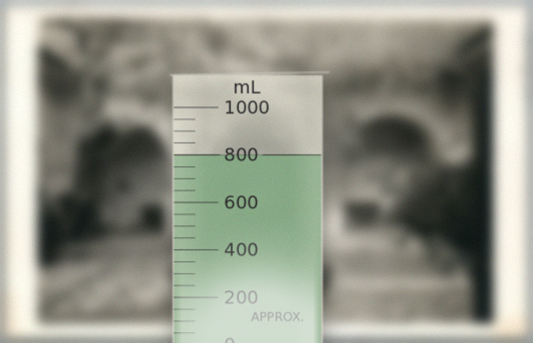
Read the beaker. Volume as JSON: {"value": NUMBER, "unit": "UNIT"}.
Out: {"value": 800, "unit": "mL"}
